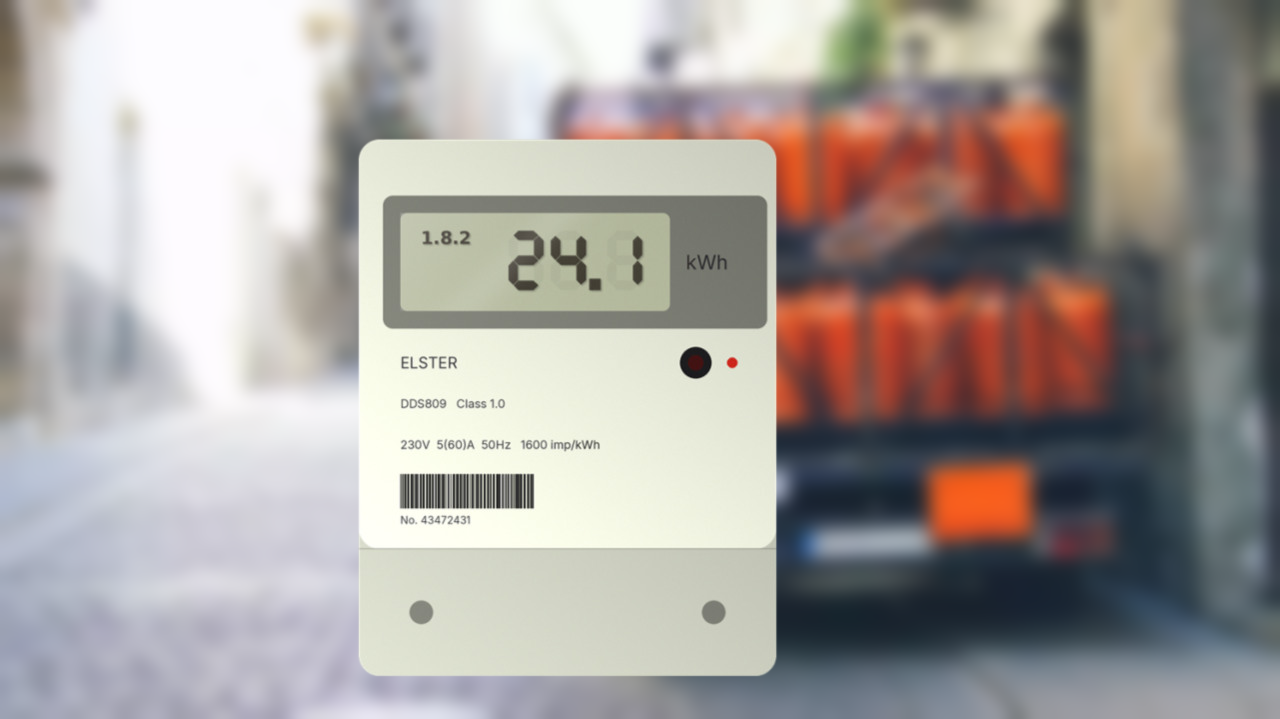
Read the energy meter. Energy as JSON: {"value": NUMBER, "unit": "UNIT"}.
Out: {"value": 24.1, "unit": "kWh"}
